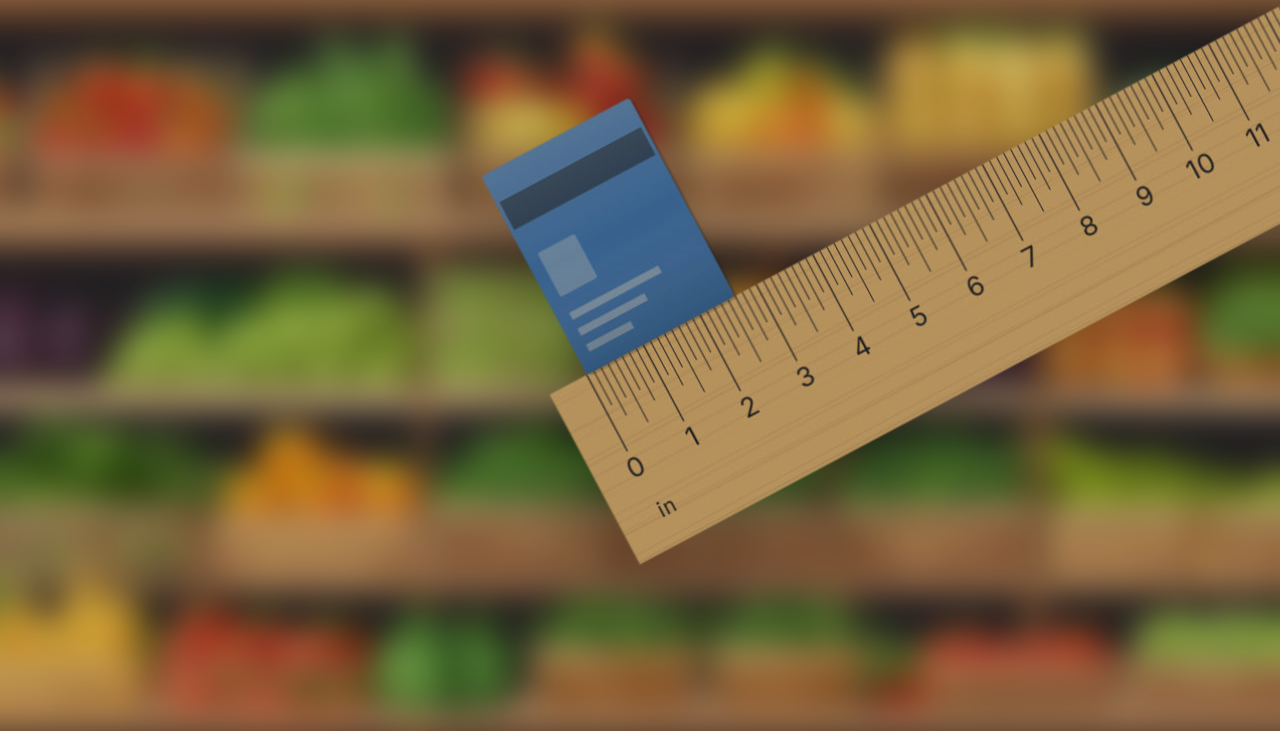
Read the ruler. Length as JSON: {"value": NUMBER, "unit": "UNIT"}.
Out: {"value": 2.625, "unit": "in"}
